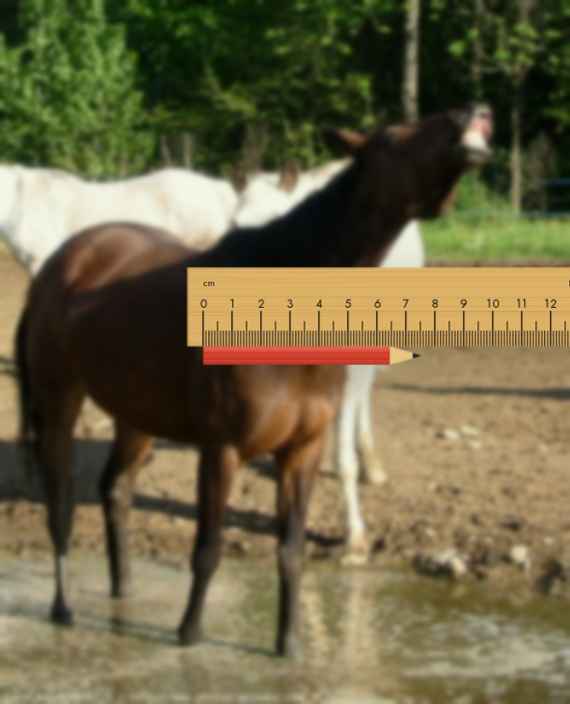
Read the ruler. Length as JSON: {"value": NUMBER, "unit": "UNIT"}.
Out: {"value": 7.5, "unit": "cm"}
